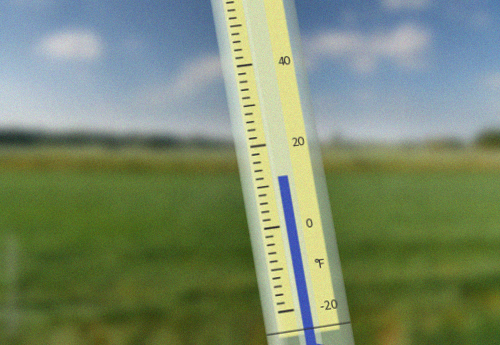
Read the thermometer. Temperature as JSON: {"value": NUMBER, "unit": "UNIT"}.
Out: {"value": 12, "unit": "°F"}
